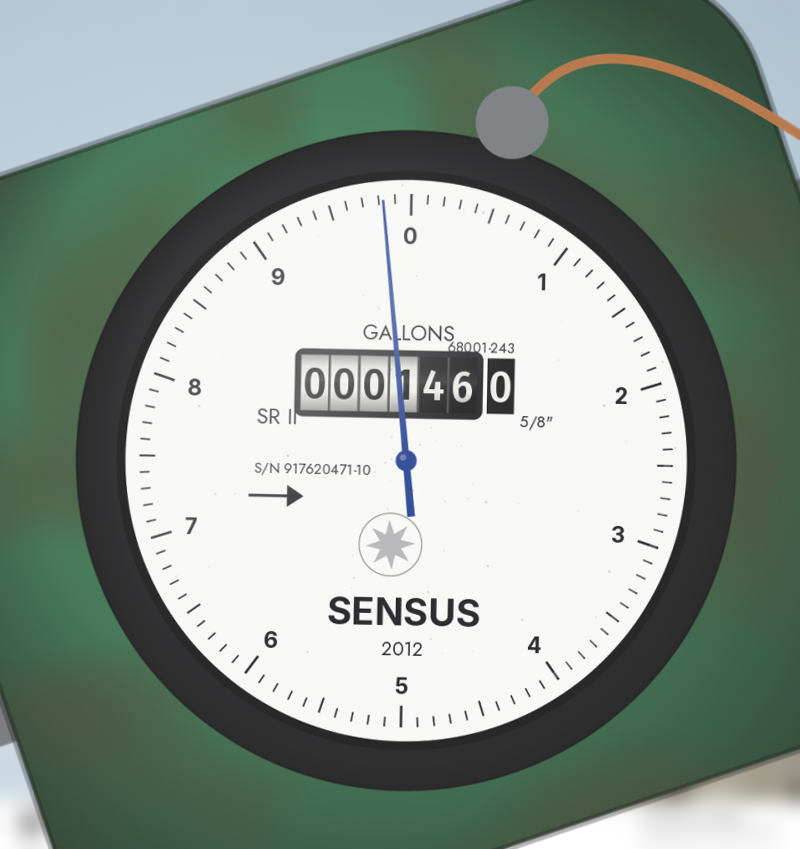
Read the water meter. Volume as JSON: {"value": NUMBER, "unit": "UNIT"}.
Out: {"value": 1459.8, "unit": "gal"}
